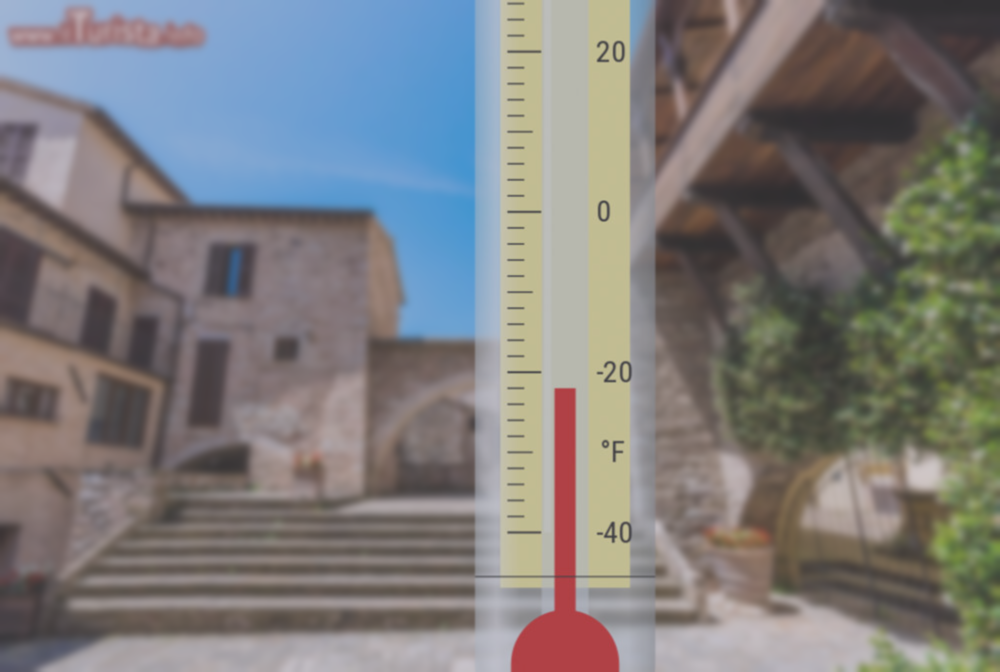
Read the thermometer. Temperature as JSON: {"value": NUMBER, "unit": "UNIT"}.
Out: {"value": -22, "unit": "°F"}
